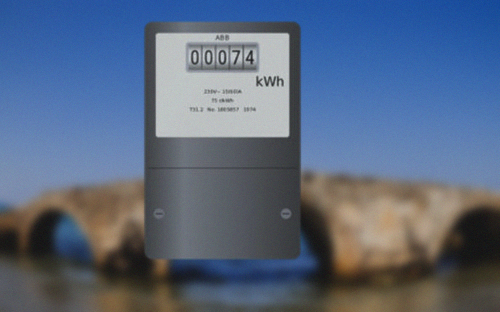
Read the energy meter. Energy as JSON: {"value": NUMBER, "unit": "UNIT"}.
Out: {"value": 74, "unit": "kWh"}
